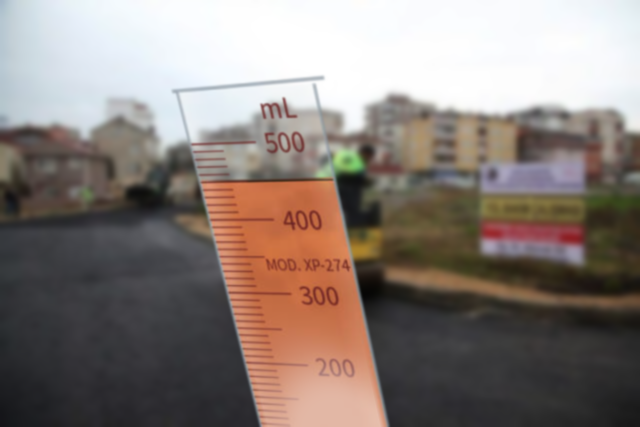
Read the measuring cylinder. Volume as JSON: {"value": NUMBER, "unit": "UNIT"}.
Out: {"value": 450, "unit": "mL"}
